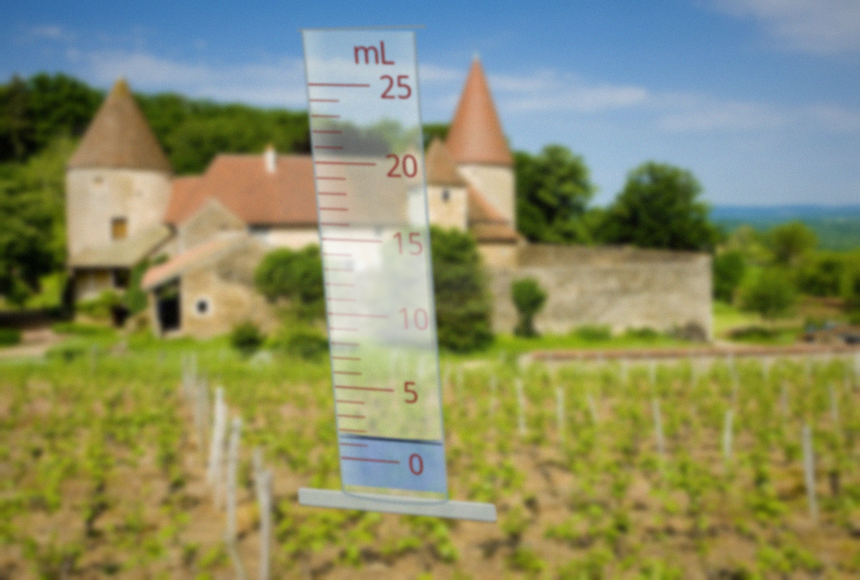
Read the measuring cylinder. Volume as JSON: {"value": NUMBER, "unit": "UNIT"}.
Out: {"value": 1.5, "unit": "mL"}
